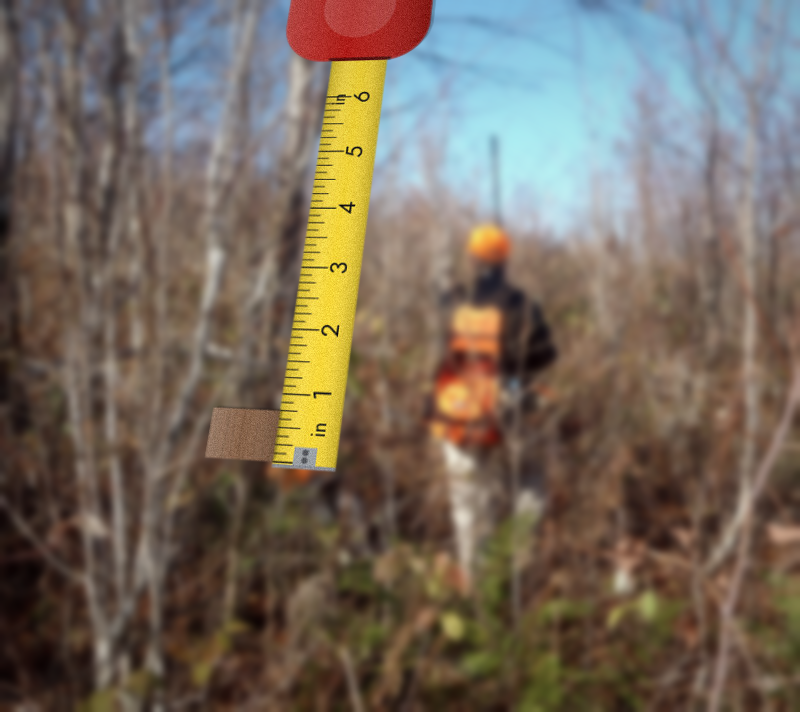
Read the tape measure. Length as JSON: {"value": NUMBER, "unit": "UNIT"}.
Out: {"value": 0.75, "unit": "in"}
